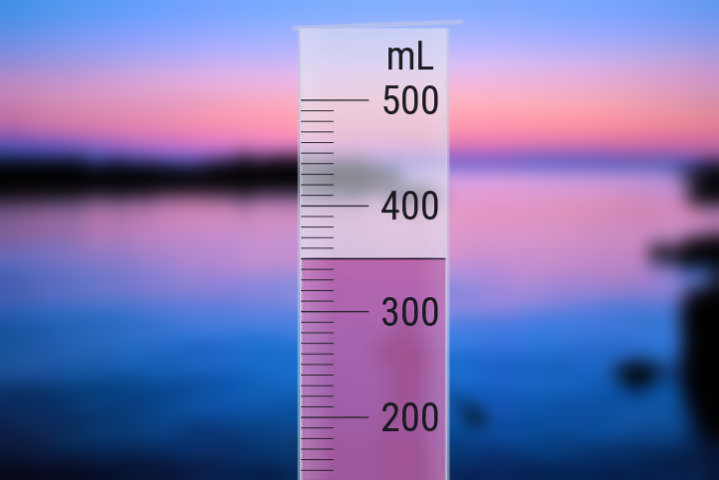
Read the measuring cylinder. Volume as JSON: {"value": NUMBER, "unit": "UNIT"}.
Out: {"value": 350, "unit": "mL"}
